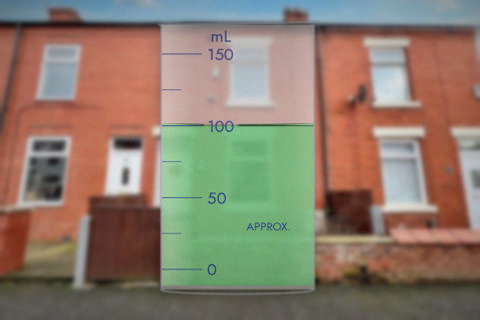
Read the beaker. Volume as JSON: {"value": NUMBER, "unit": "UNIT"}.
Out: {"value": 100, "unit": "mL"}
